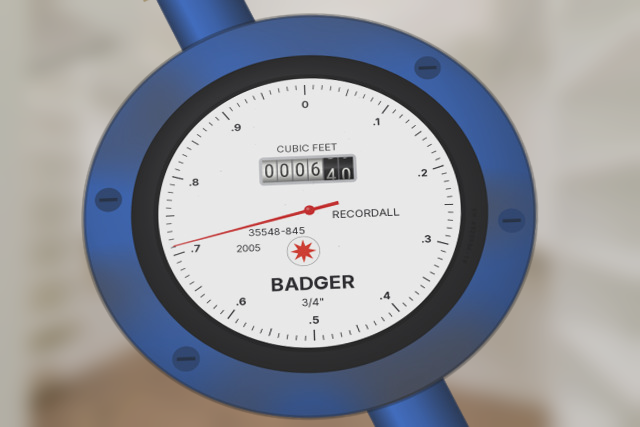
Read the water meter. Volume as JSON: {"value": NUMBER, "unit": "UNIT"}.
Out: {"value": 639.71, "unit": "ft³"}
